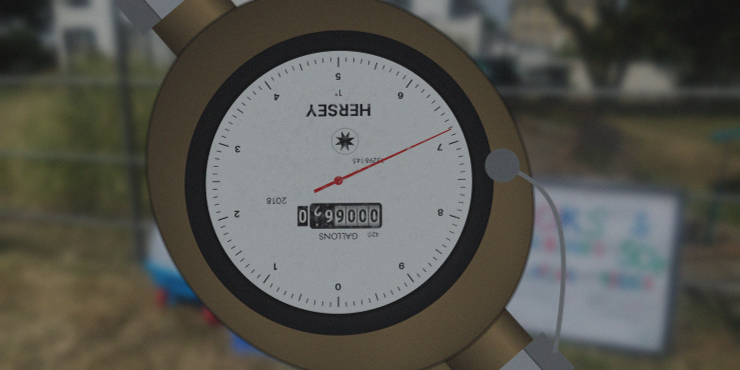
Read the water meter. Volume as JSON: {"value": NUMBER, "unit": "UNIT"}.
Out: {"value": 6616.8, "unit": "gal"}
